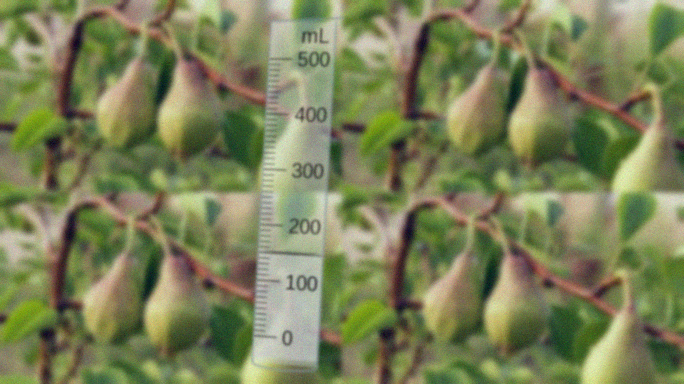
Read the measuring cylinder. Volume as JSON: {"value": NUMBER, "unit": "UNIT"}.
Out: {"value": 150, "unit": "mL"}
